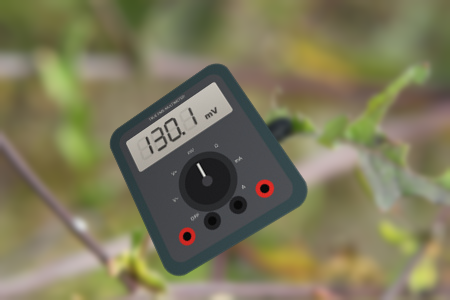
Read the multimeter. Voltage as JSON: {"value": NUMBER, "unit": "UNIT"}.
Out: {"value": 130.1, "unit": "mV"}
